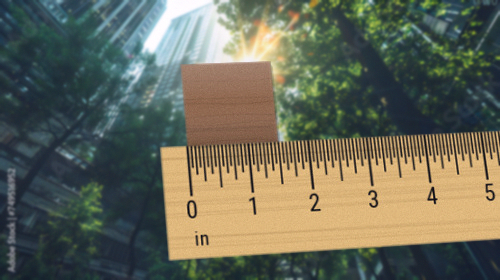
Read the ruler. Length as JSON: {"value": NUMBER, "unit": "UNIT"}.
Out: {"value": 1.5, "unit": "in"}
